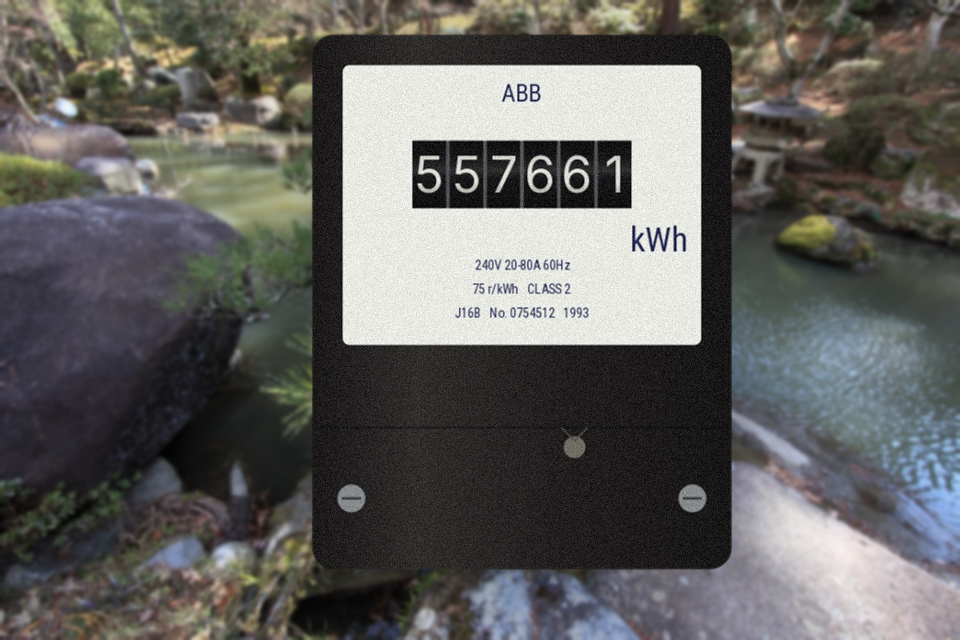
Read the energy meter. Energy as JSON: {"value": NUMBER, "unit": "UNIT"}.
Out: {"value": 557661, "unit": "kWh"}
